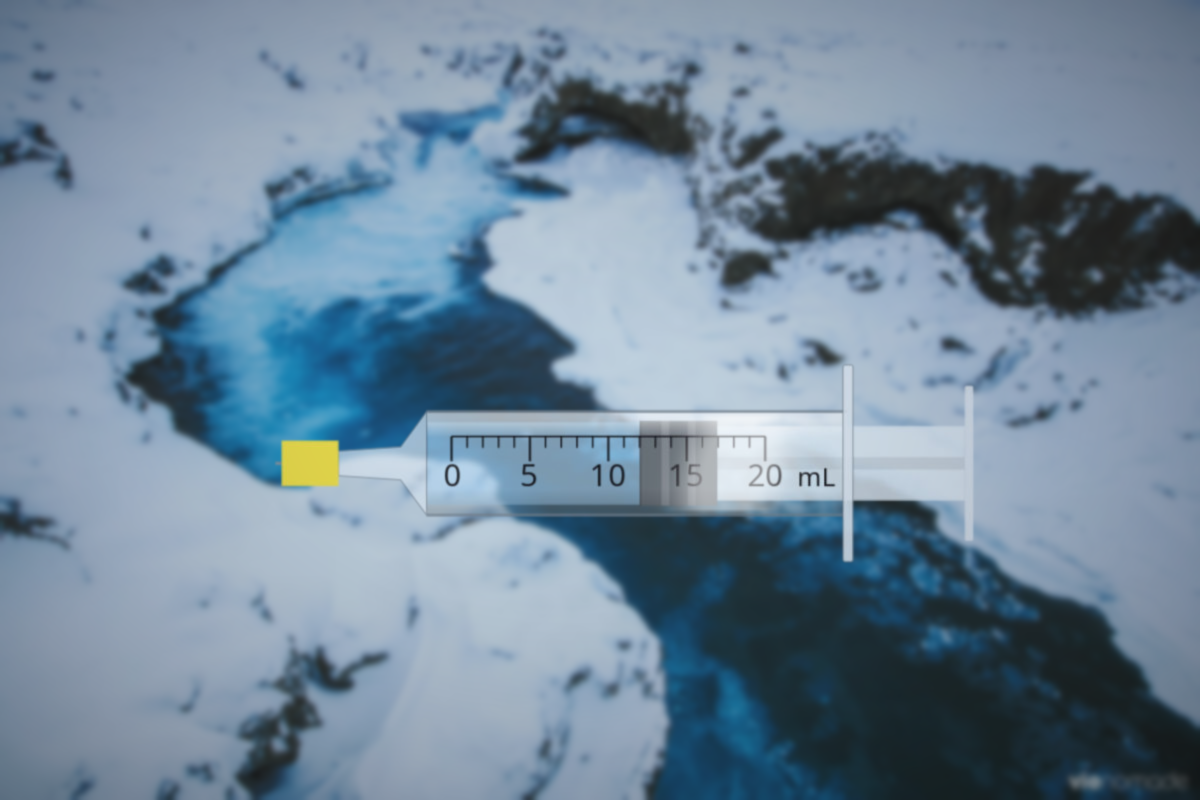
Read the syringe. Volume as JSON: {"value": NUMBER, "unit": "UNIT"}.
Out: {"value": 12, "unit": "mL"}
